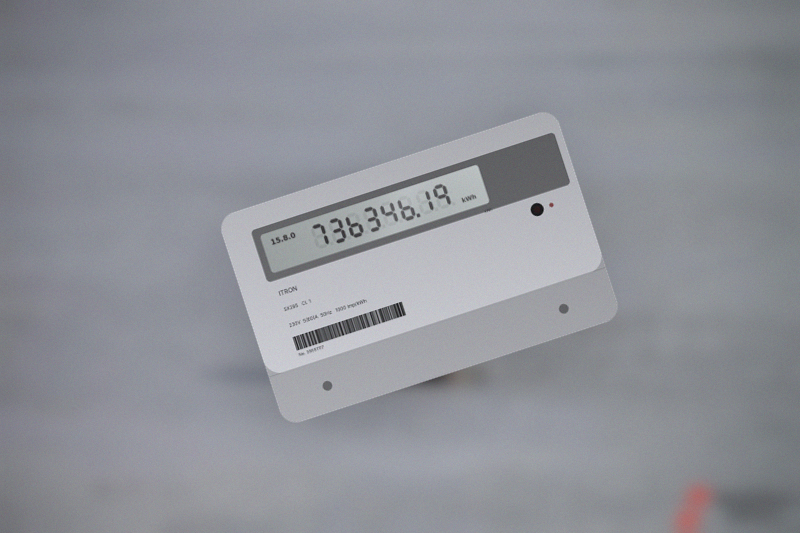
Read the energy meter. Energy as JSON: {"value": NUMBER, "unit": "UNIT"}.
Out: {"value": 736346.19, "unit": "kWh"}
